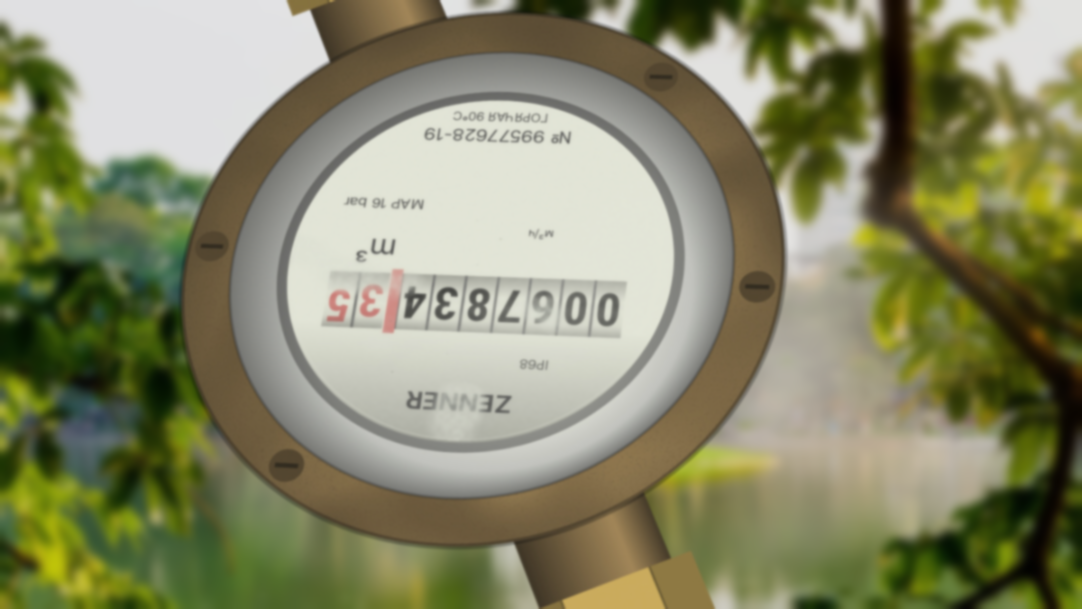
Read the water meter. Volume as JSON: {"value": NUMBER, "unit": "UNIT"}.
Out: {"value": 67834.35, "unit": "m³"}
